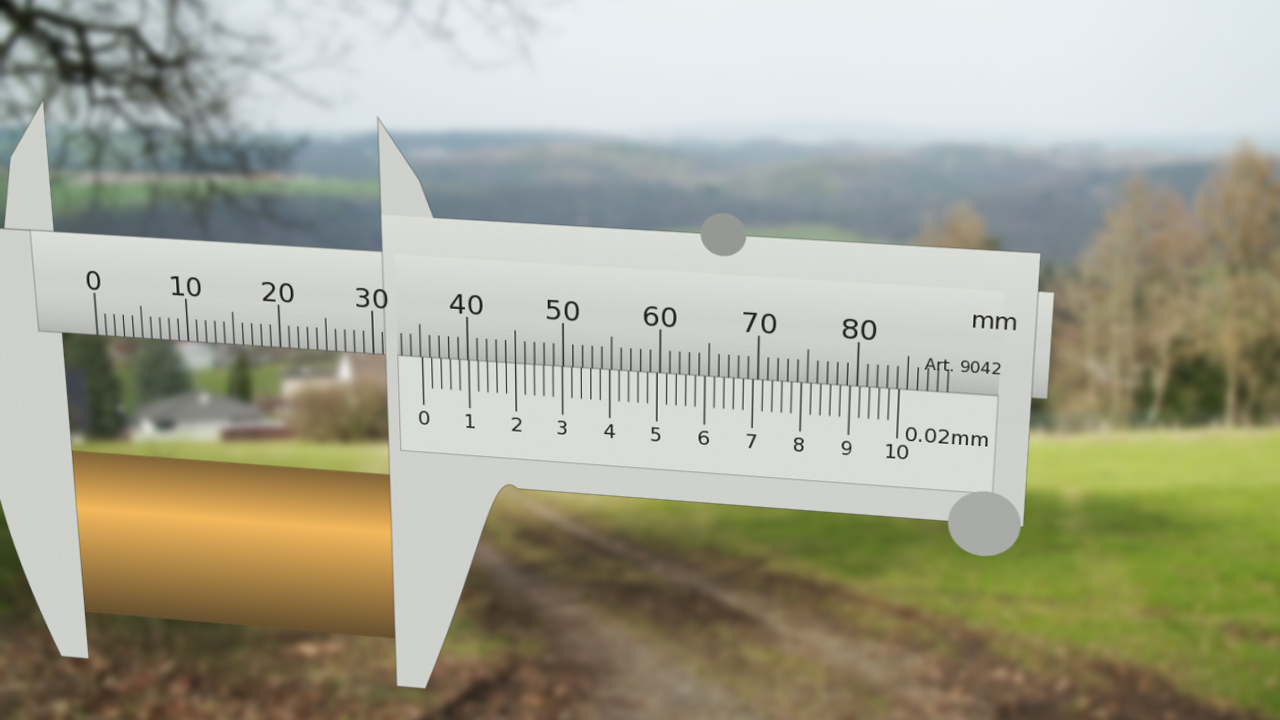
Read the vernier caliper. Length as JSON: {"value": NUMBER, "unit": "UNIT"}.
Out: {"value": 35.2, "unit": "mm"}
